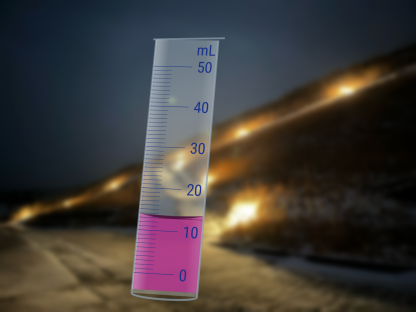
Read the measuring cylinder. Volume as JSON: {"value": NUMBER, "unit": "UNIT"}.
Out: {"value": 13, "unit": "mL"}
